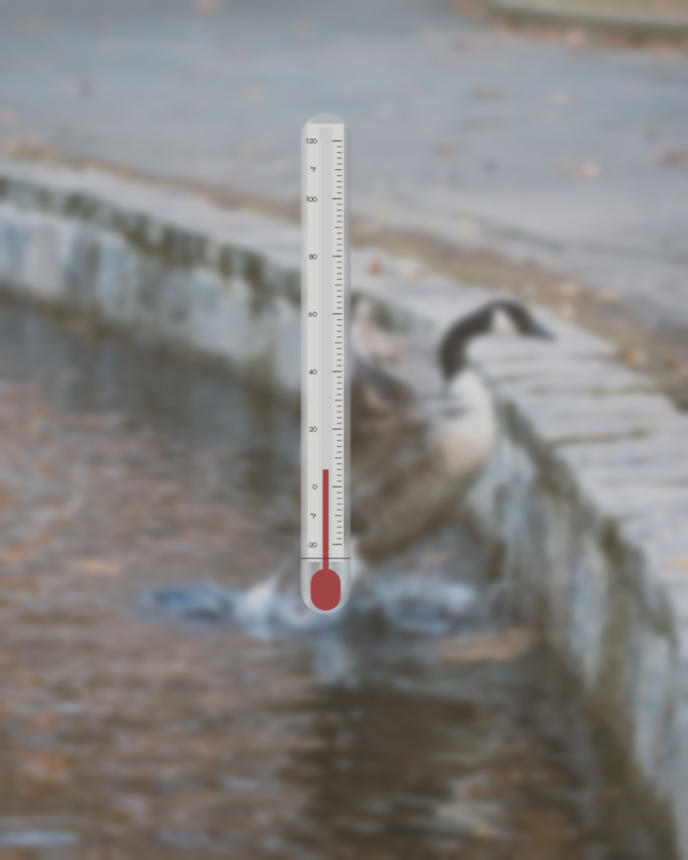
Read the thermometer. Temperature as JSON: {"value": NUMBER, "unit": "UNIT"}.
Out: {"value": 6, "unit": "°F"}
